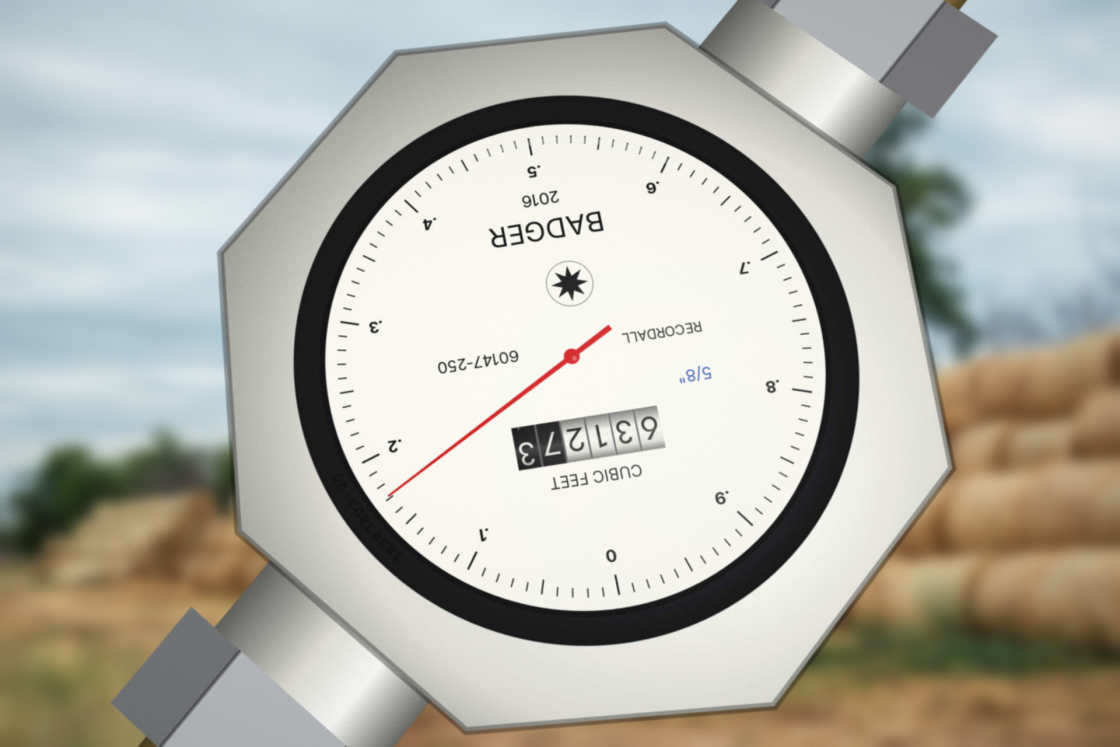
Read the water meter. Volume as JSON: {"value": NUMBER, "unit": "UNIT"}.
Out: {"value": 631273.17, "unit": "ft³"}
